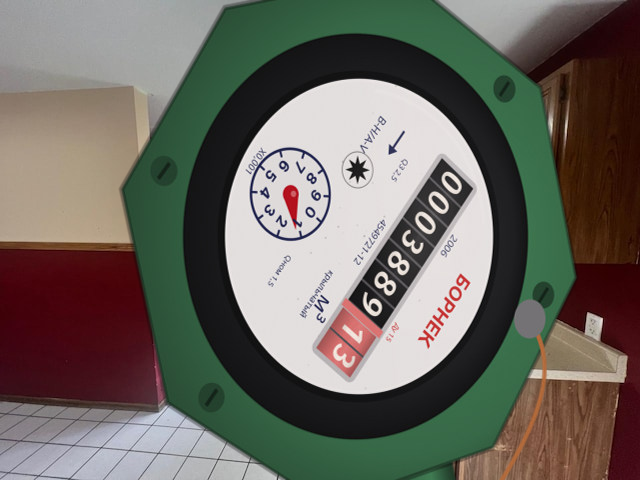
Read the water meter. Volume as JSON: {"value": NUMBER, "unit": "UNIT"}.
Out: {"value": 3889.131, "unit": "m³"}
